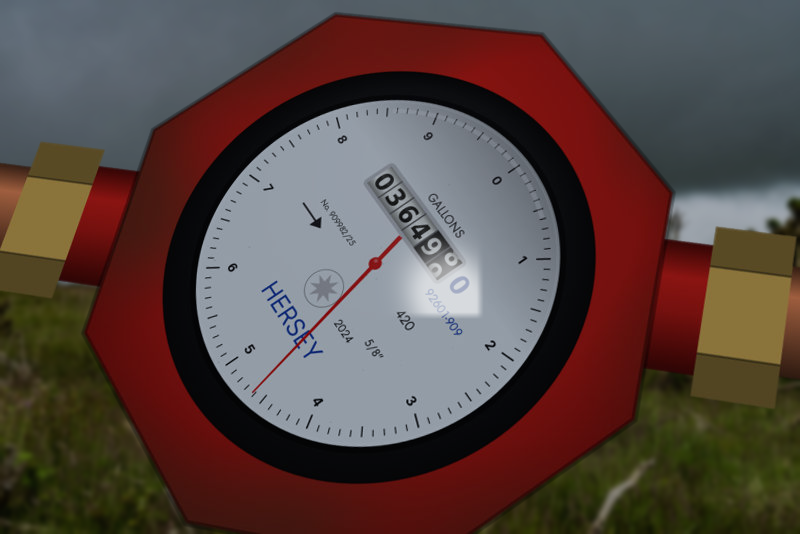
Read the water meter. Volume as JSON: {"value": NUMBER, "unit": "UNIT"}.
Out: {"value": 364984.6, "unit": "gal"}
